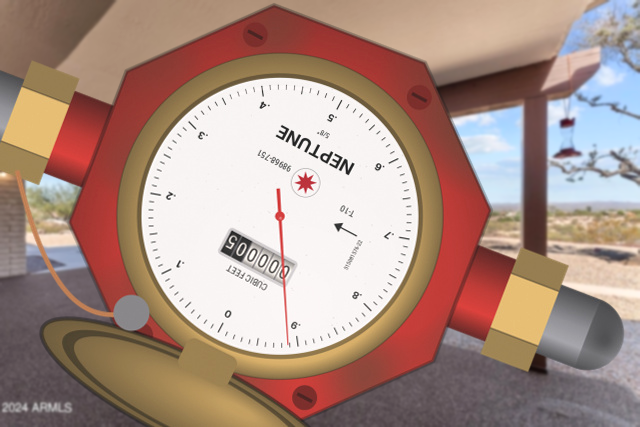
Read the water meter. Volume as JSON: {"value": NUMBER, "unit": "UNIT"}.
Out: {"value": 4.91, "unit": "ft³"}
